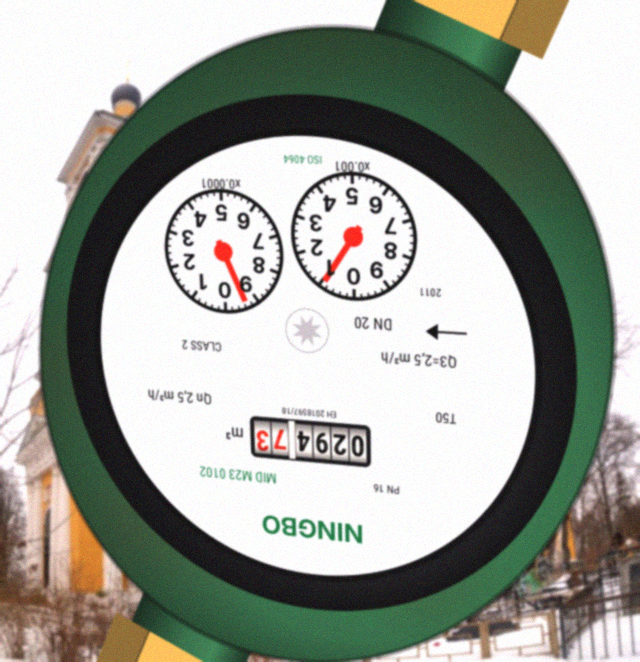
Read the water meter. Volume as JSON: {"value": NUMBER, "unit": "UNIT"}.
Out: {"value": 294.7309, "unit": "m³"}
